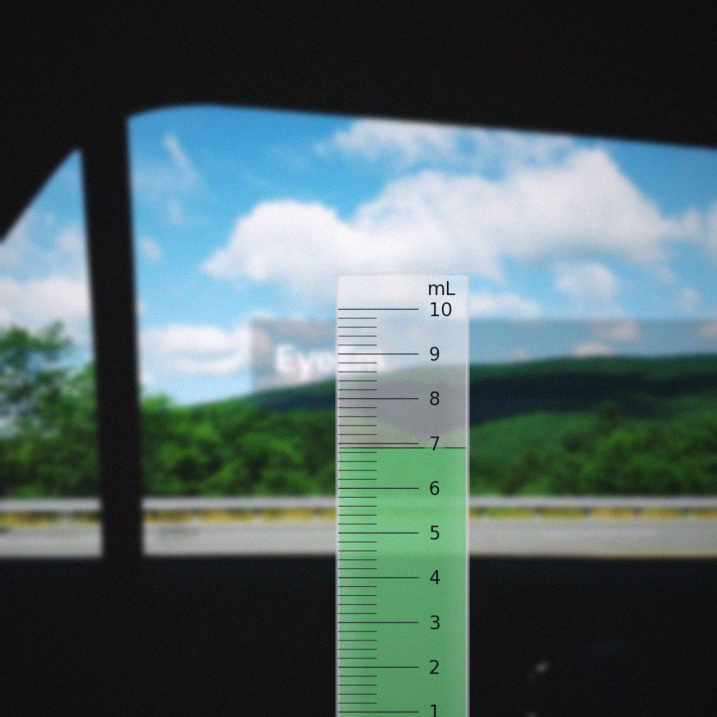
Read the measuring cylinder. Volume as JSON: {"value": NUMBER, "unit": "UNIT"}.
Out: {"value": 6.9, "unit": "mL"}
